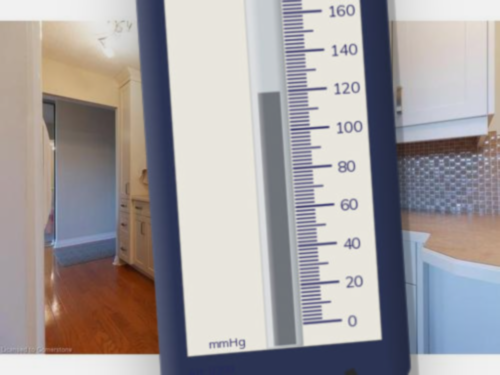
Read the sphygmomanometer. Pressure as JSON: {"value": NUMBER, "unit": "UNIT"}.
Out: {"value": 120, "unit": "mmHg"}
